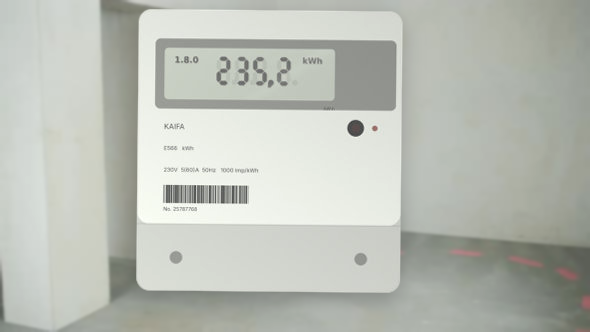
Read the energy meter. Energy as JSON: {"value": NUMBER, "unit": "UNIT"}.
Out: {"value": 235.2, "unit": "kWh"}
